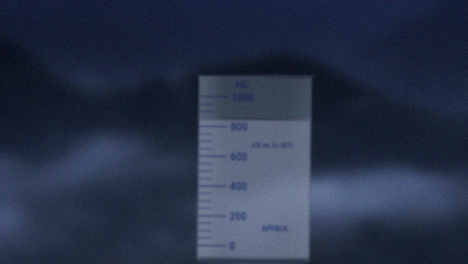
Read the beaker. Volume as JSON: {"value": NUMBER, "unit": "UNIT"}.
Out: {"value": 850, "unit": "mL"}
